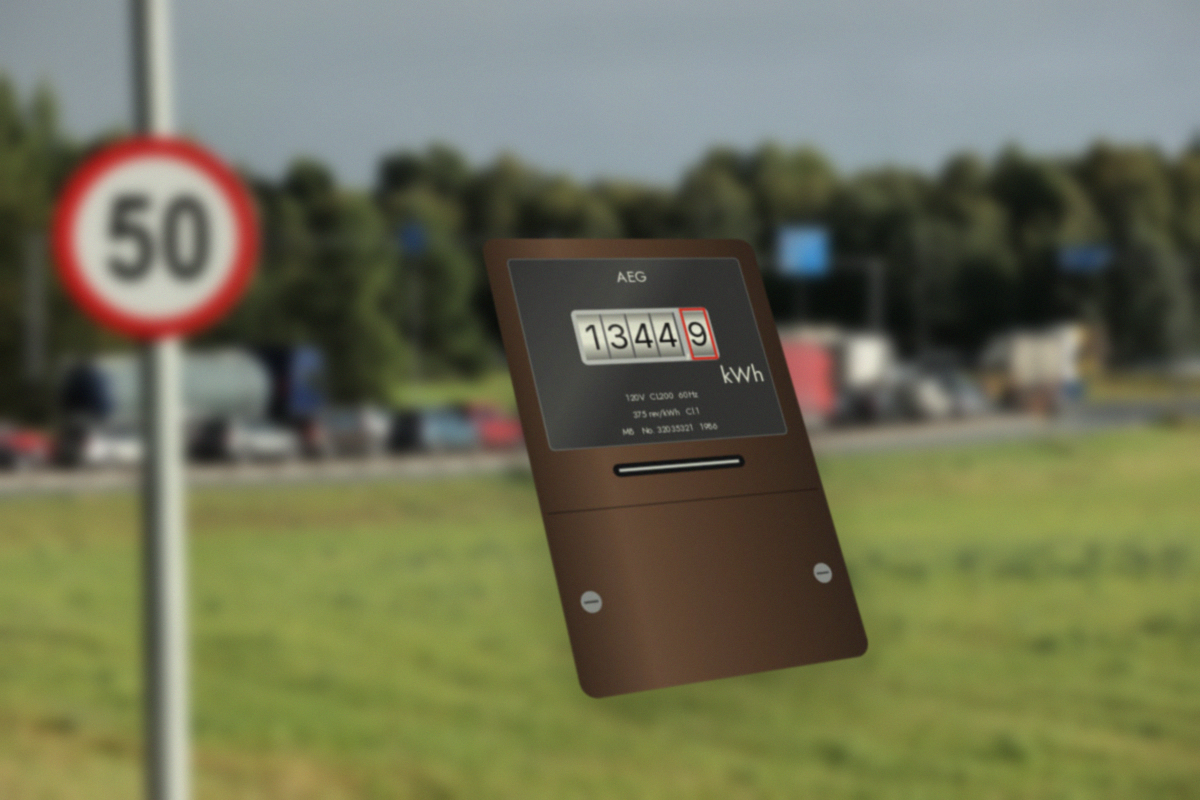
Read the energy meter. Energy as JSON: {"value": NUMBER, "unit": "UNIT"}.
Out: {"value": 1344.9, "unit": "kWh"}
